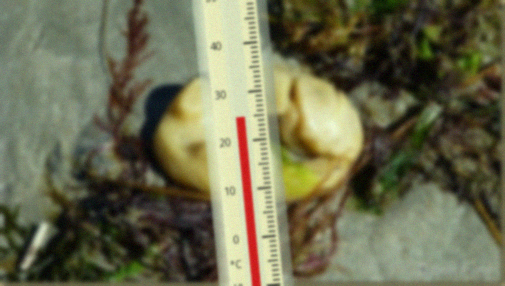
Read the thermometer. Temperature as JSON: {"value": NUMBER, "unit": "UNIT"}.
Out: {"value": 25, "unit": "°C"}
